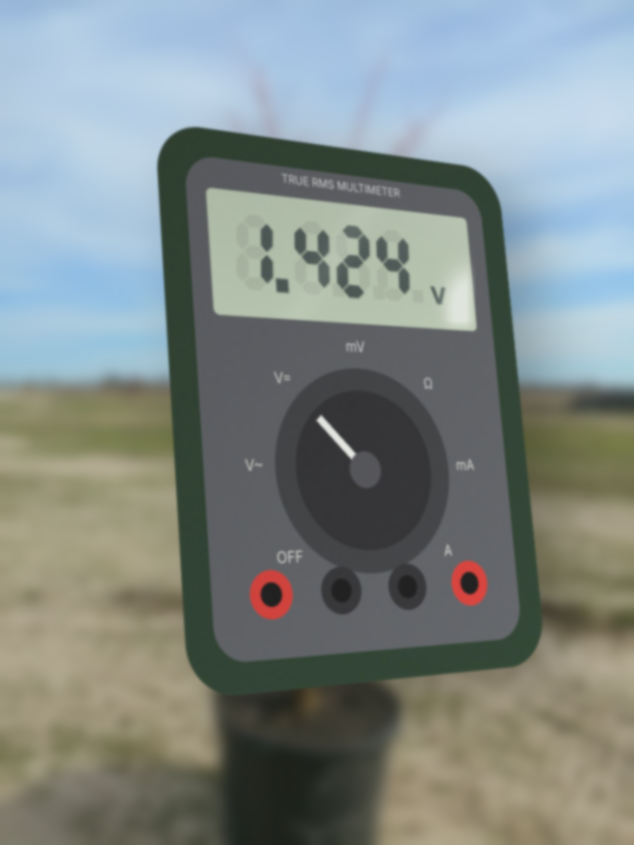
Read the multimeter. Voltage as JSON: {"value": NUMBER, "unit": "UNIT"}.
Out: {"value": 1.424, "unit": "V"}
